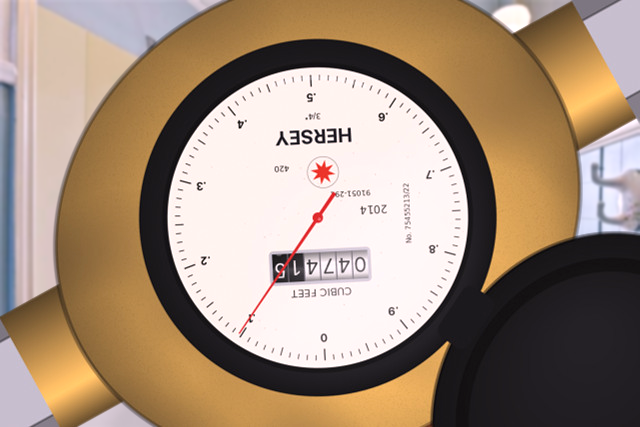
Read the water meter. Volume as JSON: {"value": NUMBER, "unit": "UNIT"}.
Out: {"value": 47415.10, "unit": "ft³"}
